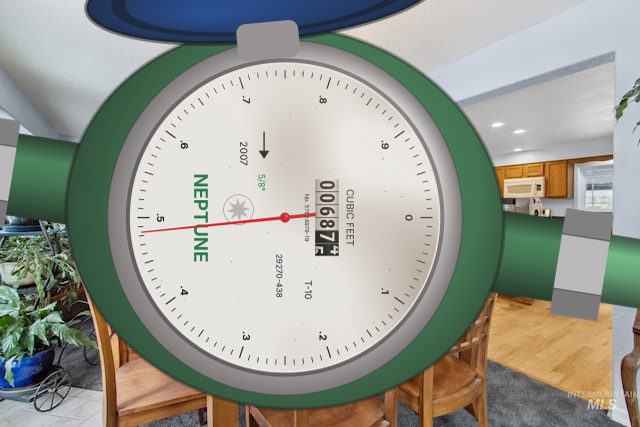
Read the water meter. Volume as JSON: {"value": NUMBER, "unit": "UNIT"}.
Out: {"value": 6874.48, "unit": "ft³"}
